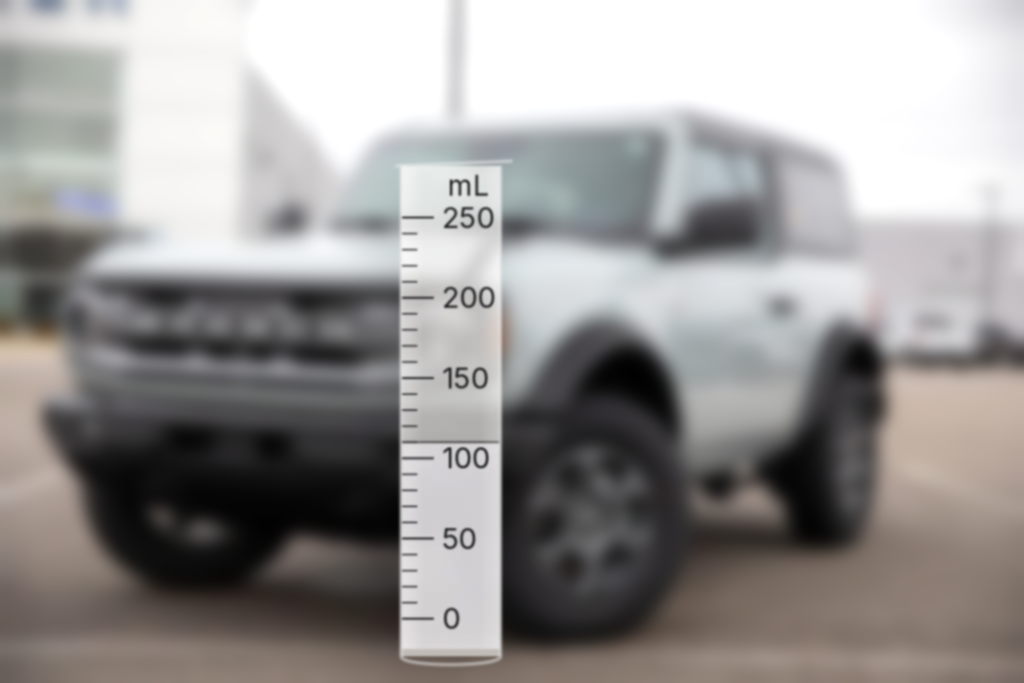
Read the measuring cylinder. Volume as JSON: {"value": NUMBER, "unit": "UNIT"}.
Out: {"value": 110, "unit": "mL"}
